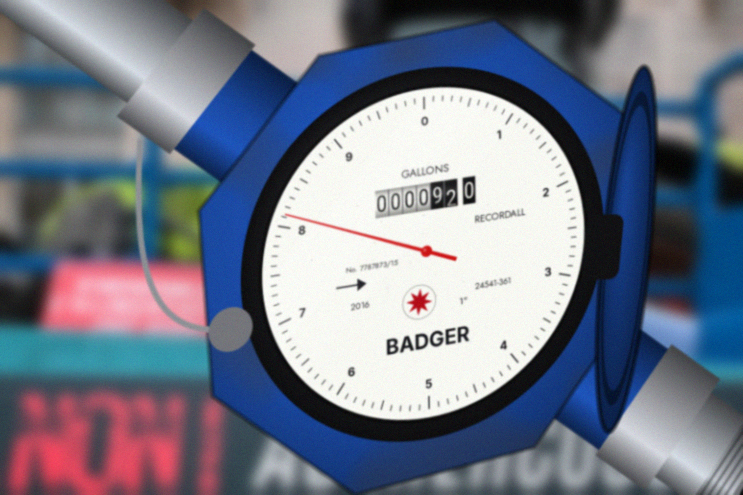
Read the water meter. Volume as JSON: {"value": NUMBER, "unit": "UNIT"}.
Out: {"value": 918.1, "unit": "gal"}
